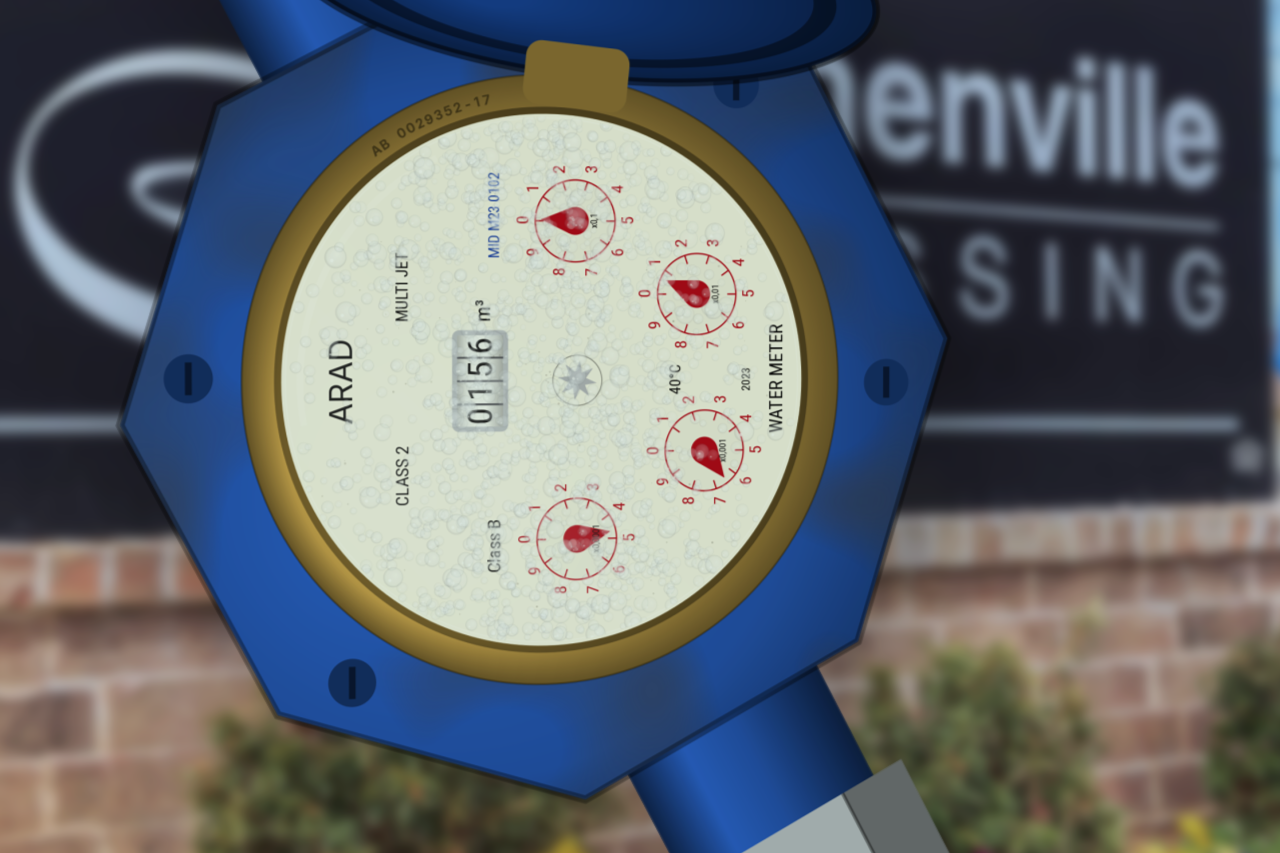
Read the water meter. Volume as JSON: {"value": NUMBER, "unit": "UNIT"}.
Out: {"value": 156.0064, "unit": "m³"}
